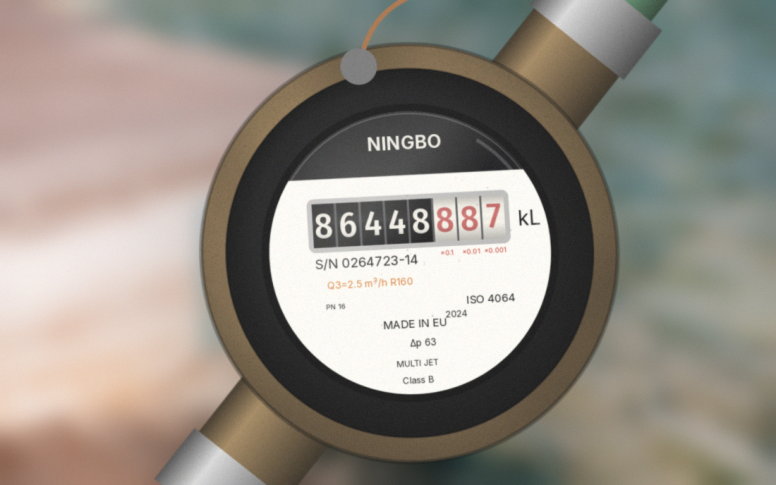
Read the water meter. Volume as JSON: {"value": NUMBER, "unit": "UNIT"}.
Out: {"value": 86448.887, "unit": "kL"}
